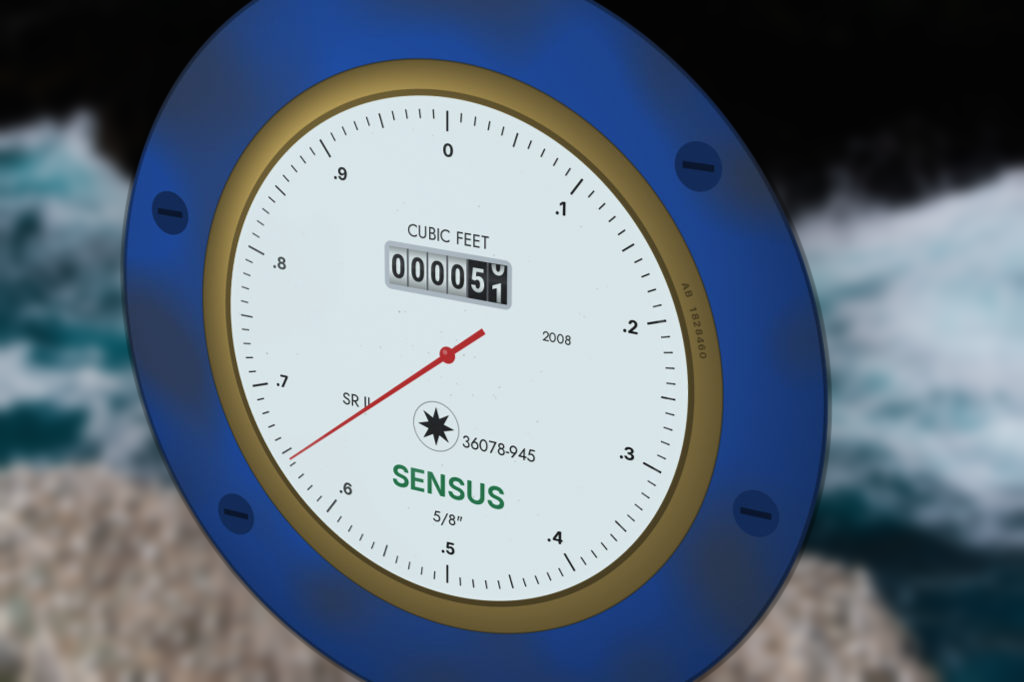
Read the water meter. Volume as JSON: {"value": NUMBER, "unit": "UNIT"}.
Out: {"value": 50.64, "unit": "ft³"}
